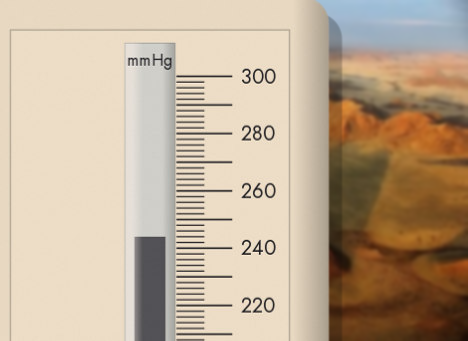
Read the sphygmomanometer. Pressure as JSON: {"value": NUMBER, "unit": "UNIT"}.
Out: {"value": 244, "unit": "mmHg"}
